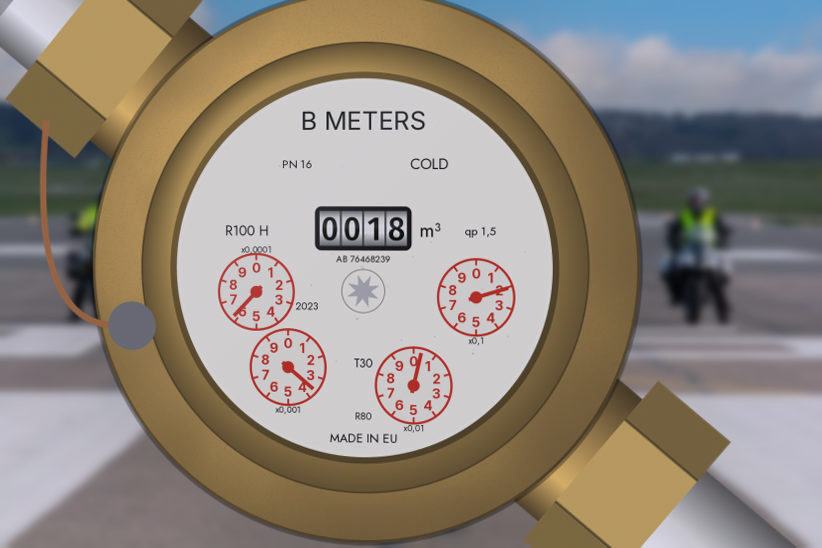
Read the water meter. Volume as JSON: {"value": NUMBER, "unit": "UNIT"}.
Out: {"value": 18.2036, "unit": "m³"}
